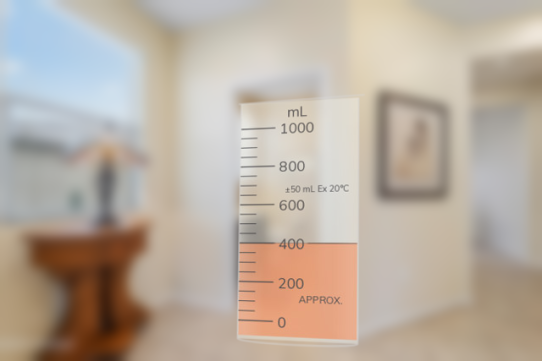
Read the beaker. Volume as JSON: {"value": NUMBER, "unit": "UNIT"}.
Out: {"value": 400, "unit": "mL"}
